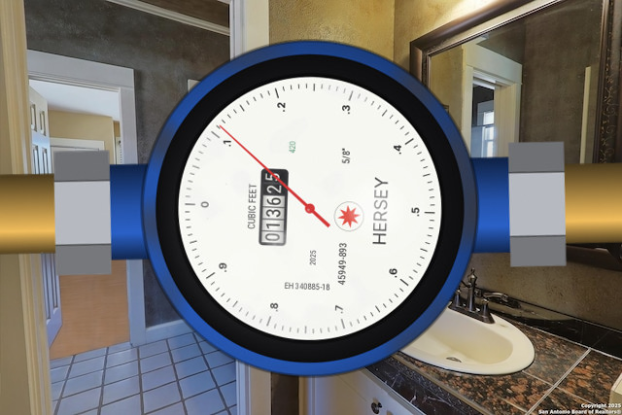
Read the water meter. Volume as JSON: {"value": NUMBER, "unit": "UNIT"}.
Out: {"value": 13625.11, "unit": "ft³"}
